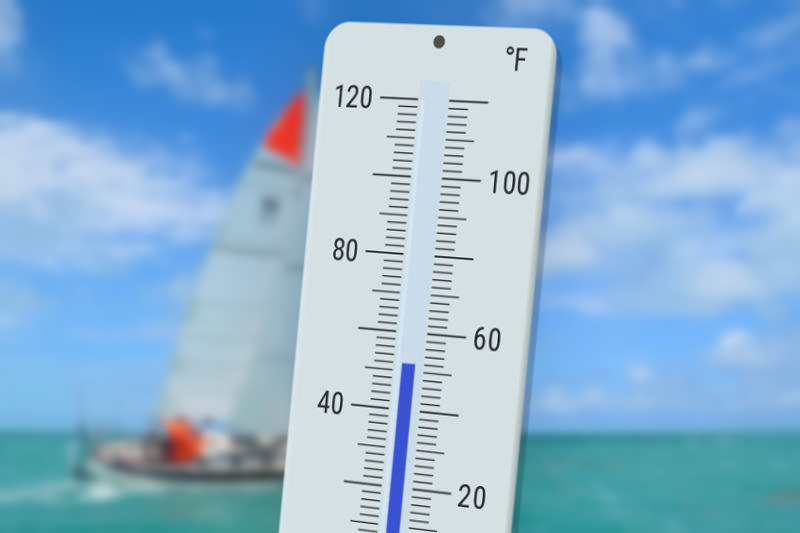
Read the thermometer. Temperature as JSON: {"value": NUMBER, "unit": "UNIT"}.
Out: {"value": 52, "unit": "°F"}
